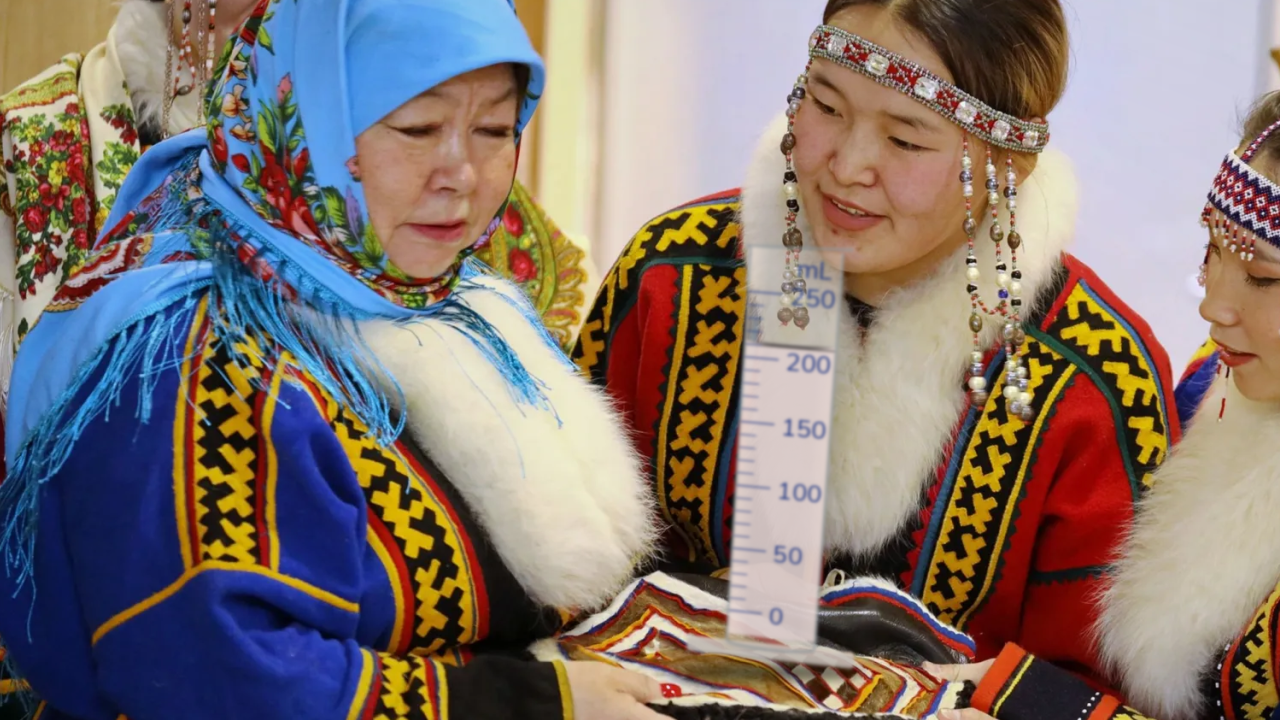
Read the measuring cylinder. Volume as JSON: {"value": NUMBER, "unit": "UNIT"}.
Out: {"value": 210, "unit": "mL"}
